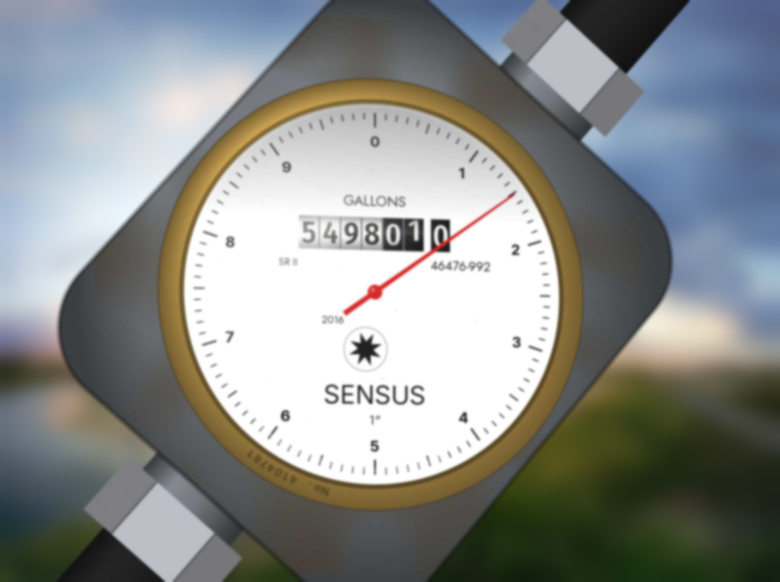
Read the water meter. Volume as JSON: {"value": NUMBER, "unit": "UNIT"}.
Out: {"value": 5498011.5, "unit": "gal"}
